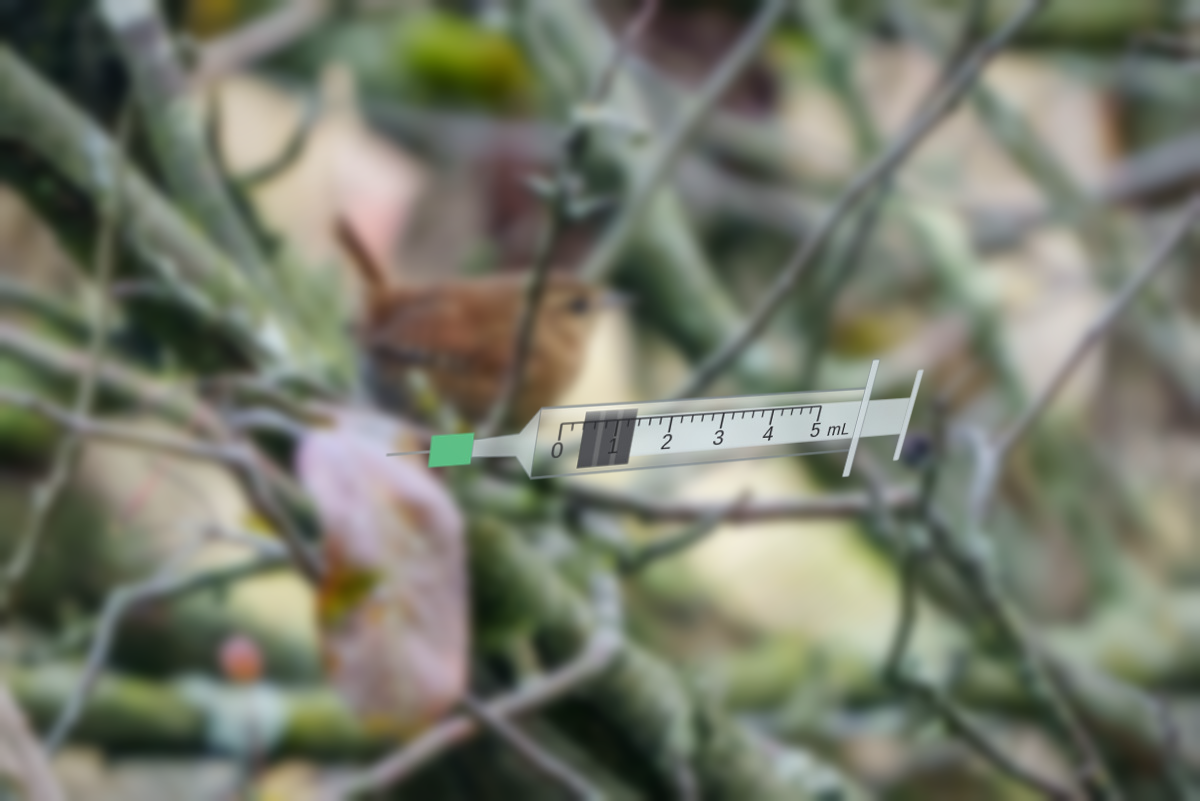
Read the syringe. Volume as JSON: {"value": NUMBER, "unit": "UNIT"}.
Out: {"value": 0.4, "unit": "mL"}
